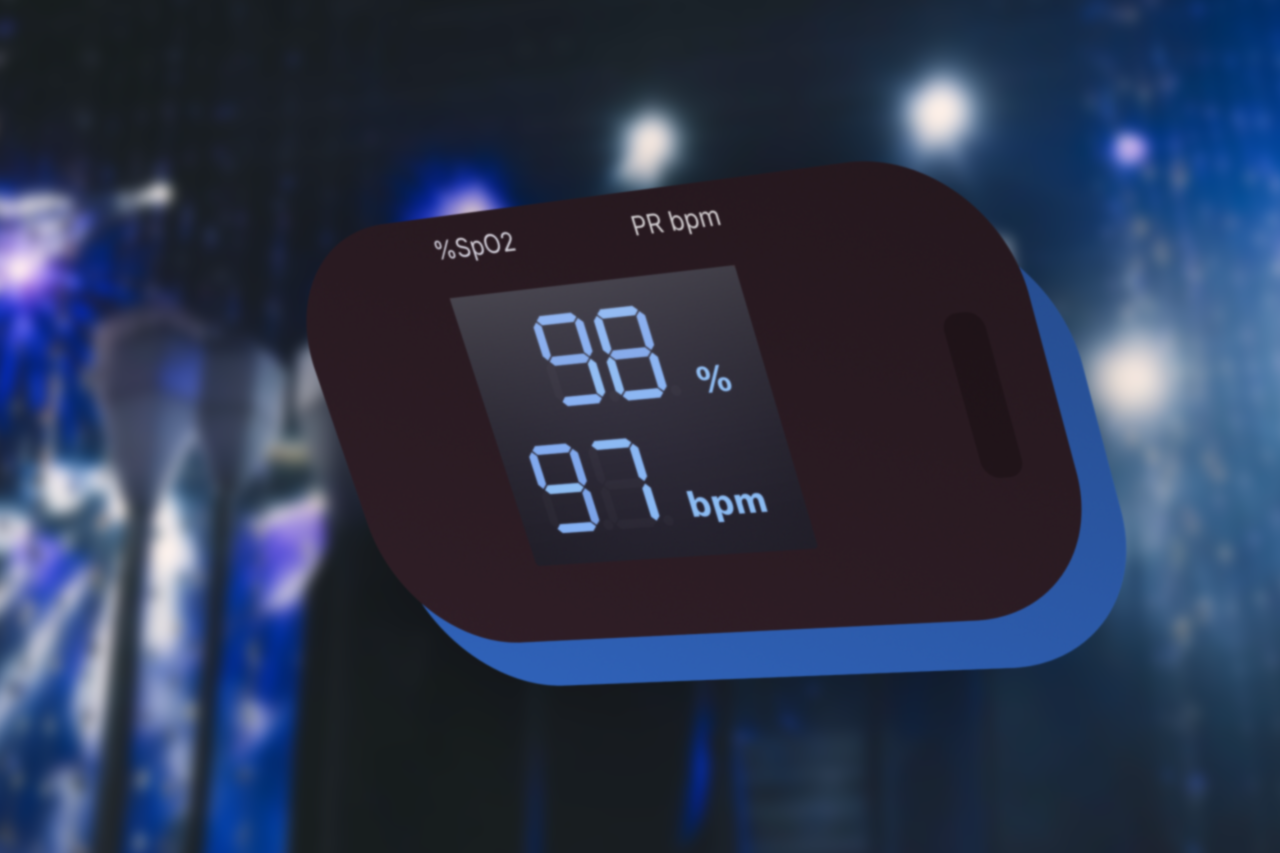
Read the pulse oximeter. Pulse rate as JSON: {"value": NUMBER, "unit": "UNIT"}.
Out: {"value": 97, "unit": "bpm"}
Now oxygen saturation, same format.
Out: {"value": 98, "unit": "%"}
